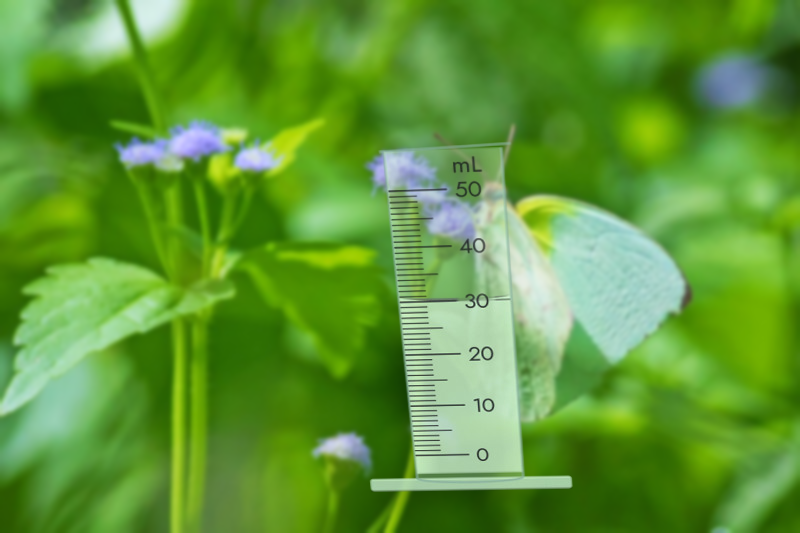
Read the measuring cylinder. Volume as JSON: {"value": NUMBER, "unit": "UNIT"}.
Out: {"value": 30, "unit": "mL"}
